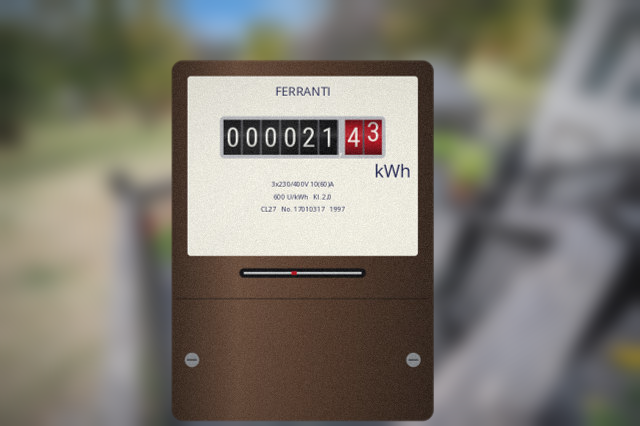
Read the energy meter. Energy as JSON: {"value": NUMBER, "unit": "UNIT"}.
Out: {"value": 21.43, "unit": "kWh"}
